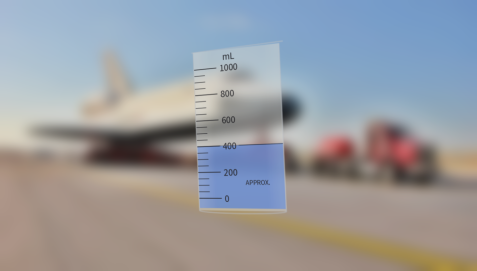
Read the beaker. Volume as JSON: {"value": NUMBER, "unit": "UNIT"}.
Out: {"value": 400, "unit": "mL"}
